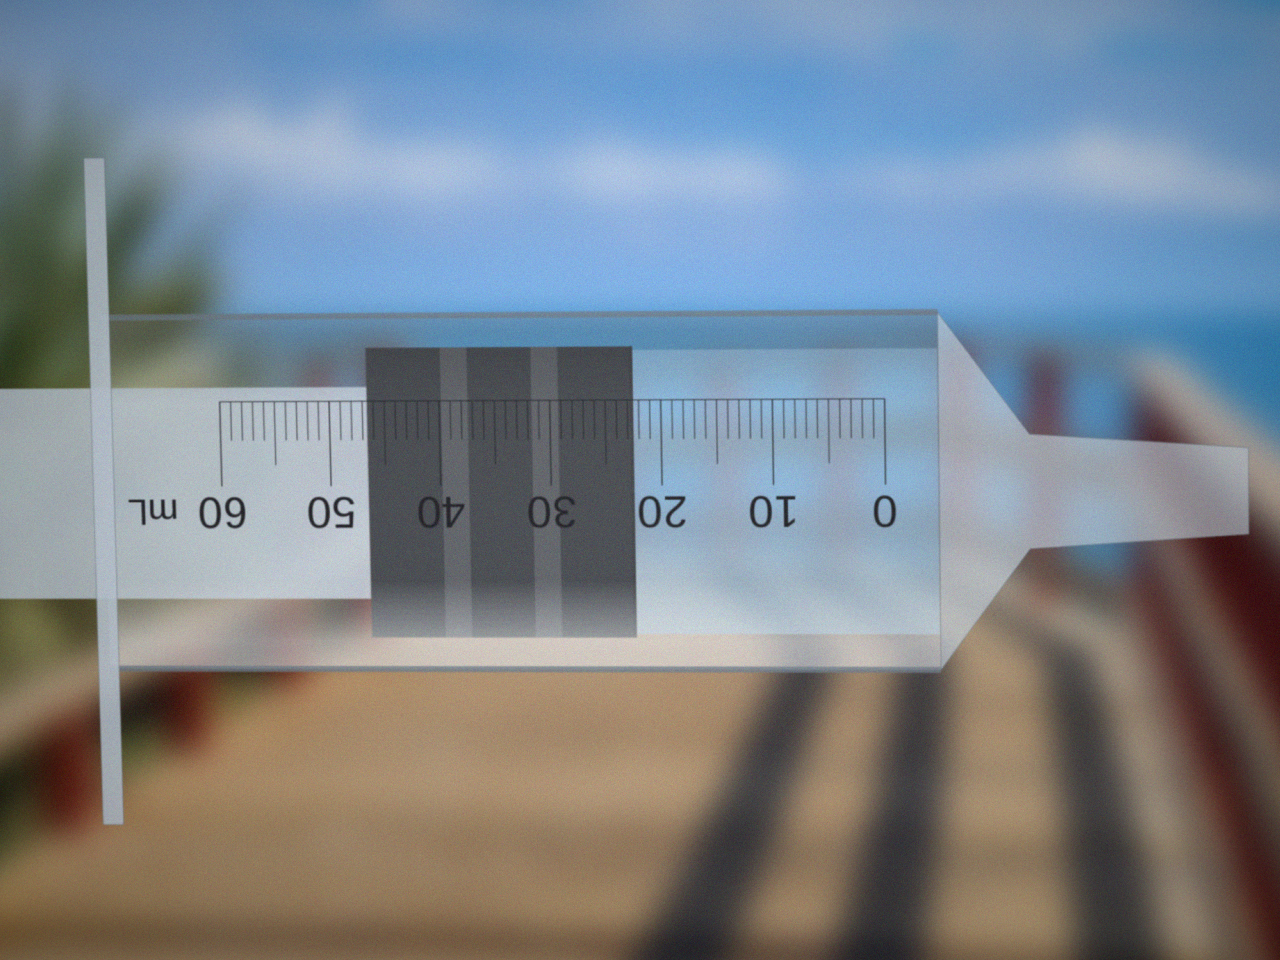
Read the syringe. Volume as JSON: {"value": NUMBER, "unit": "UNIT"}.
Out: {"value": 22.5, "unit": "mL"}
